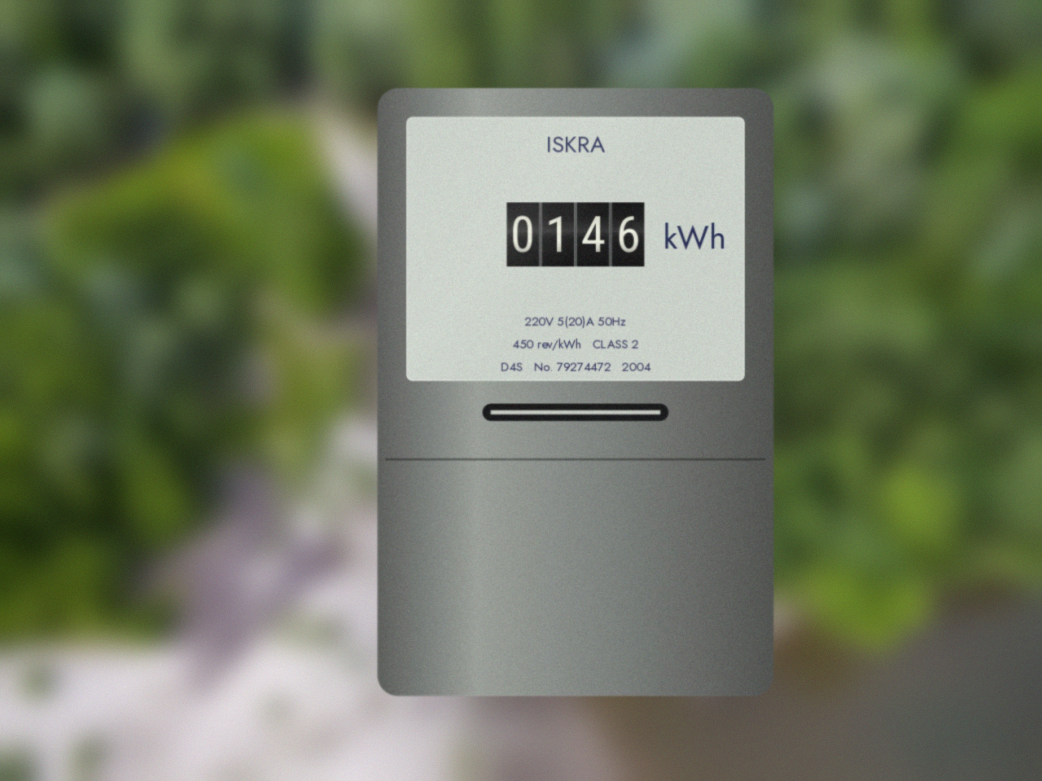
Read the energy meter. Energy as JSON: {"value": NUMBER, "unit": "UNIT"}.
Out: {"value": 146, "unit": "kWh"}
